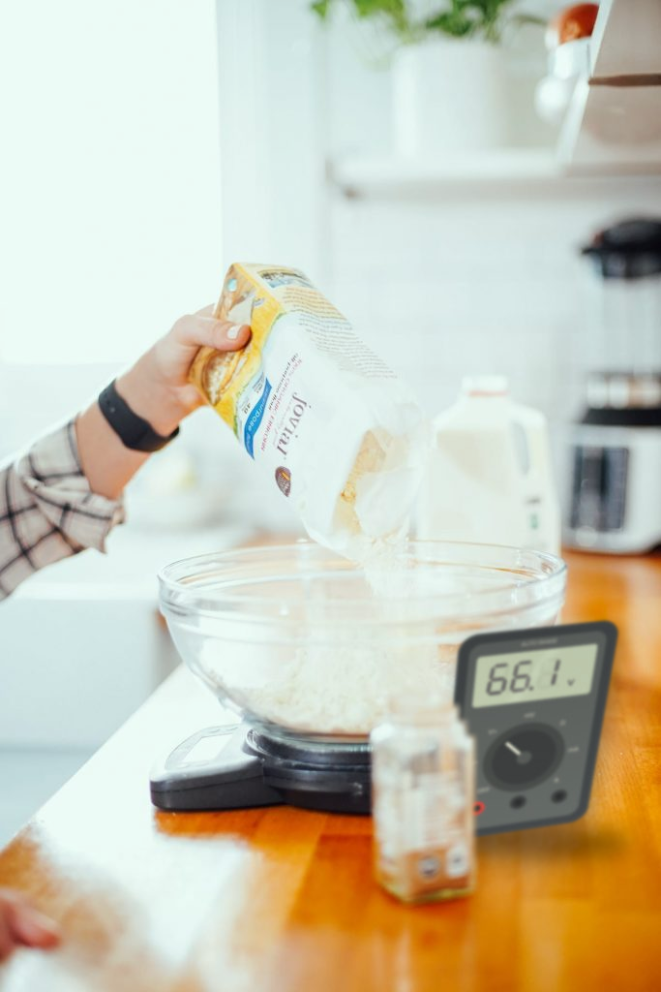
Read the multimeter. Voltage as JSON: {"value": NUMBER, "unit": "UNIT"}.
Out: {"value": 66.1, "unit": "V"}
